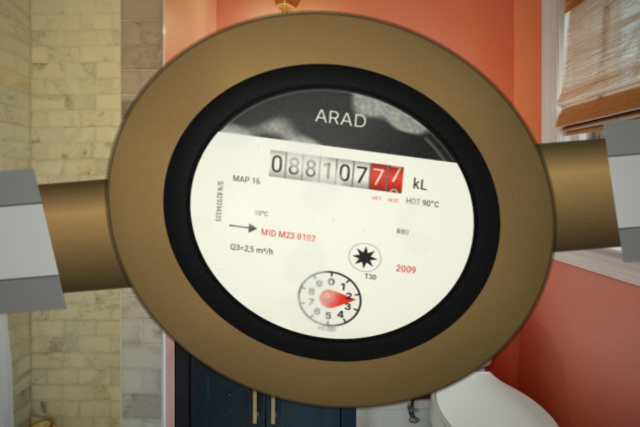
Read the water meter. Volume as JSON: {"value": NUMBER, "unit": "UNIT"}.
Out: {"value": 88107.772, "unit": "kL"}
